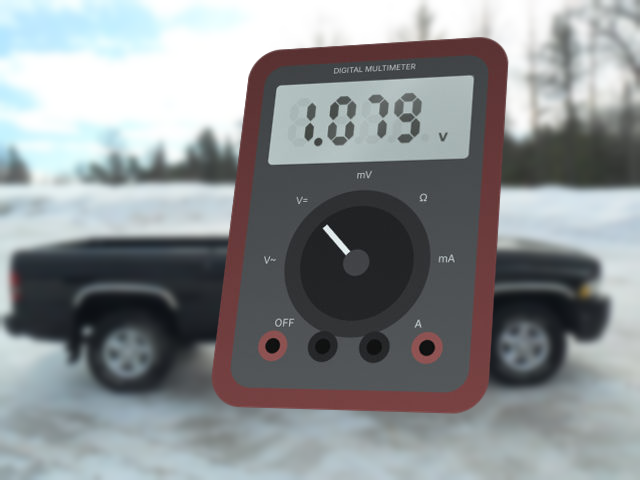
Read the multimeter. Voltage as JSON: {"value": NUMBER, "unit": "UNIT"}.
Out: {"value": 1.079, "unit": "V"}
